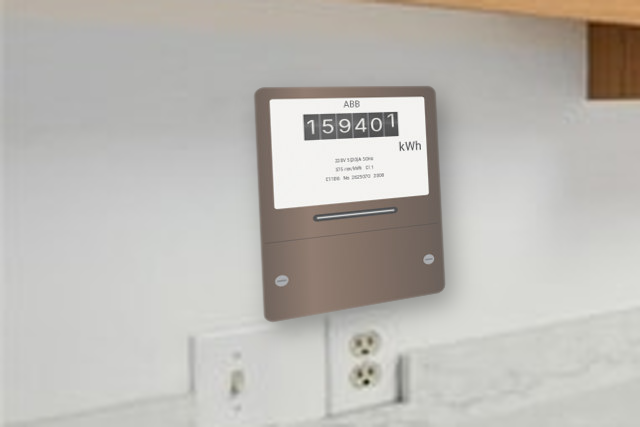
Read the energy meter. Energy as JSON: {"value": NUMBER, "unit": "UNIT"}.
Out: {"value": 159401, "unit": "kWh"}
